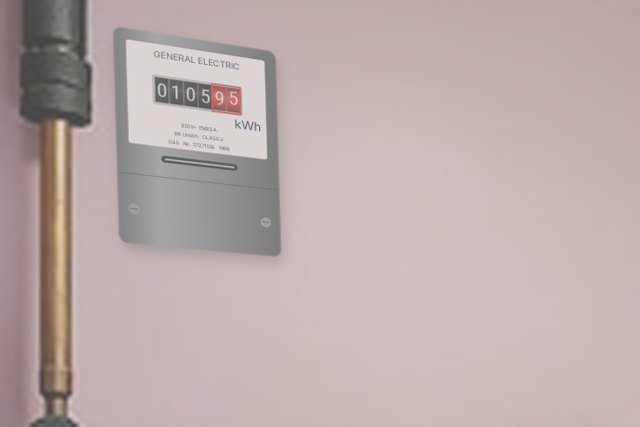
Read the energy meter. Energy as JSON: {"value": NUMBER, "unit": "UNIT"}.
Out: {"value": 105.95, "unit": "kWh"}
